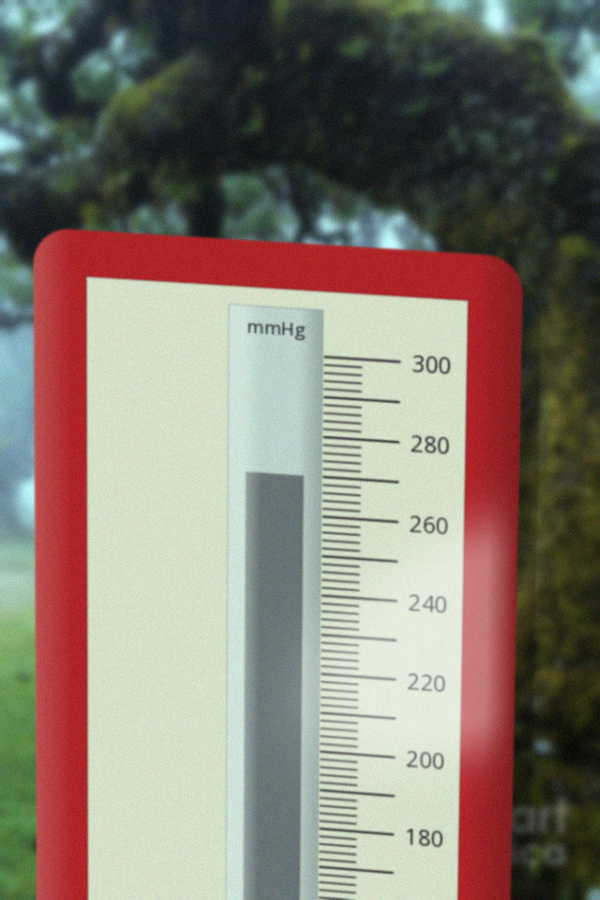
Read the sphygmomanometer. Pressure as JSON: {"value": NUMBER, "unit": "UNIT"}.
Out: {"value": 270, "unit": "mmHg"}
